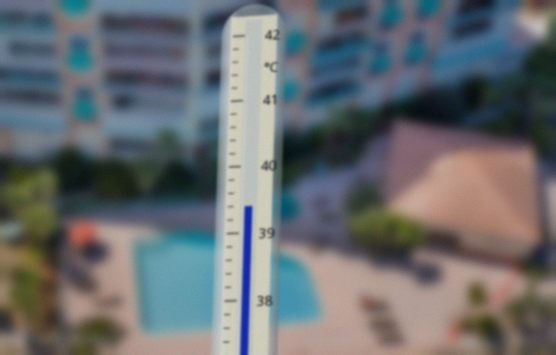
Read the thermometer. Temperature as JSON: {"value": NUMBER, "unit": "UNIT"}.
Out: {"value": 39.4, "unit": "°C"}
